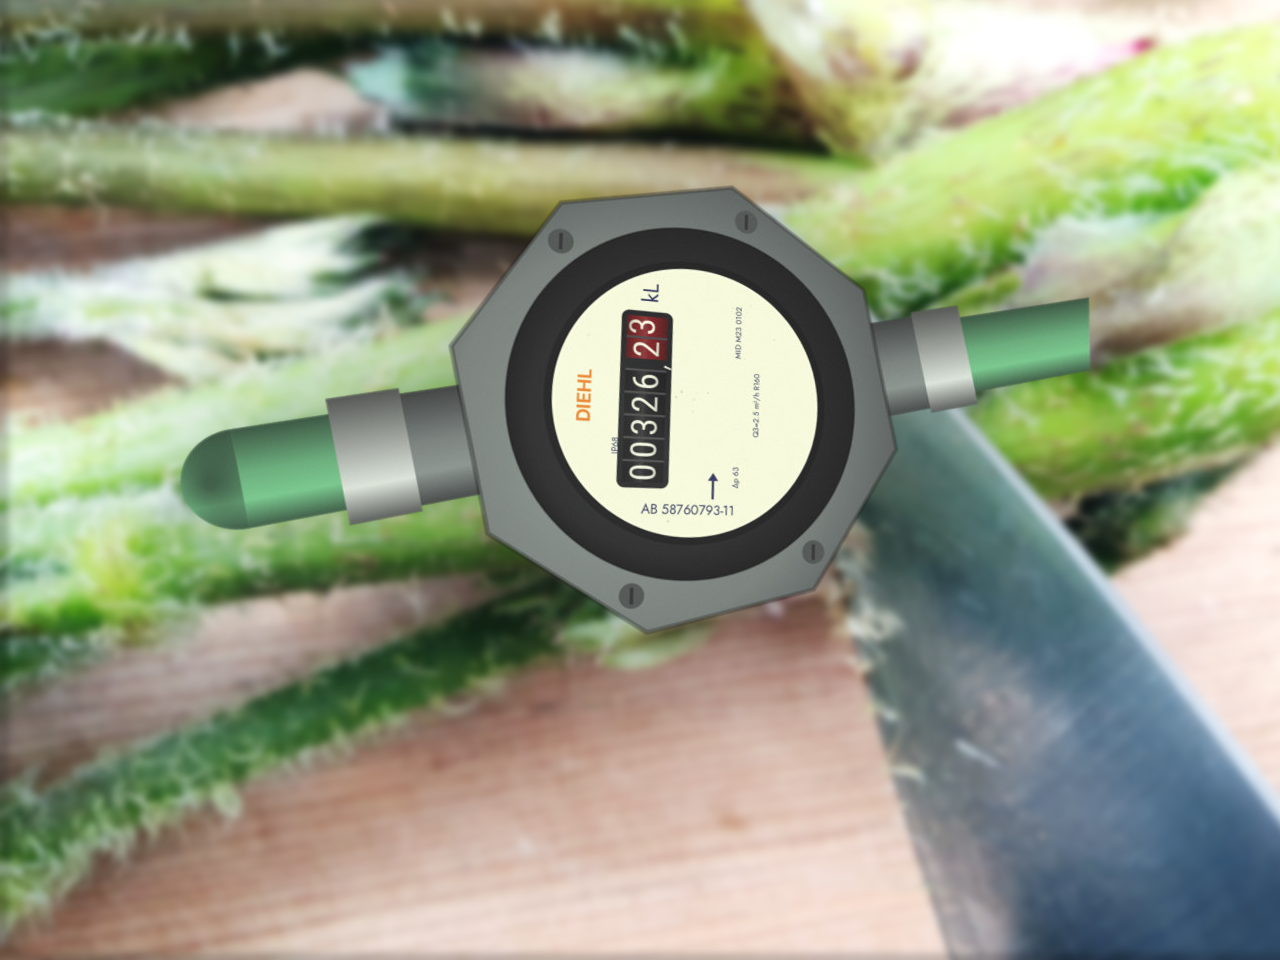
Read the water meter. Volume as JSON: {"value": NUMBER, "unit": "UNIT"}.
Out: {"value": 326.23, "unit": "kL"}
